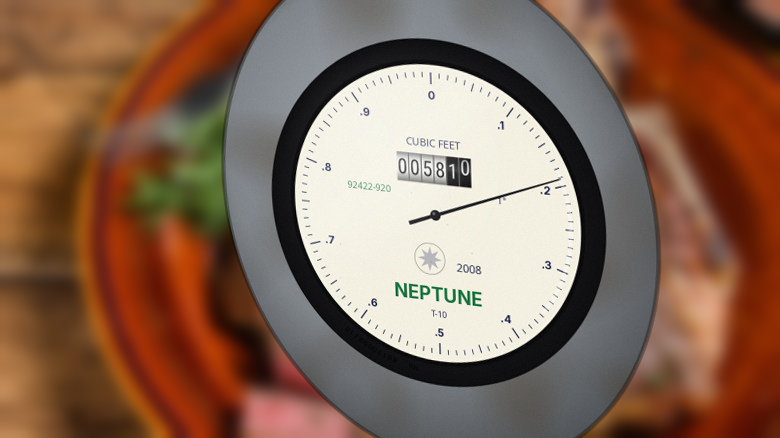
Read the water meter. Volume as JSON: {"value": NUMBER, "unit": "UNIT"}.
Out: {"value": 5810.19, "unit": "ft³"}
